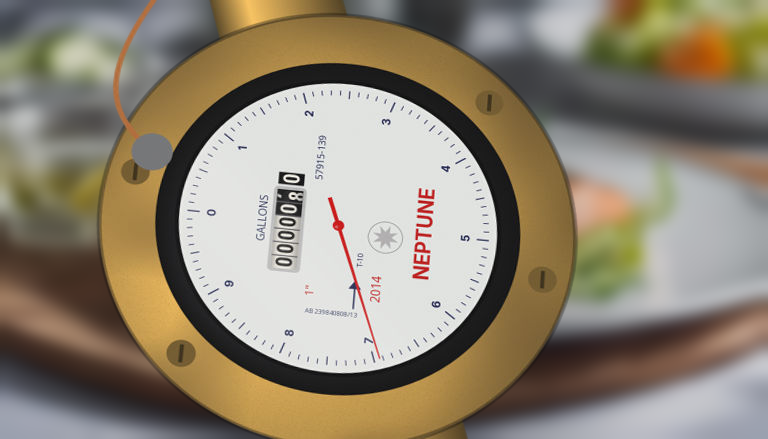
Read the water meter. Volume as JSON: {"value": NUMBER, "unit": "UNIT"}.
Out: {"value": 76.9, "unit": "gal"}
